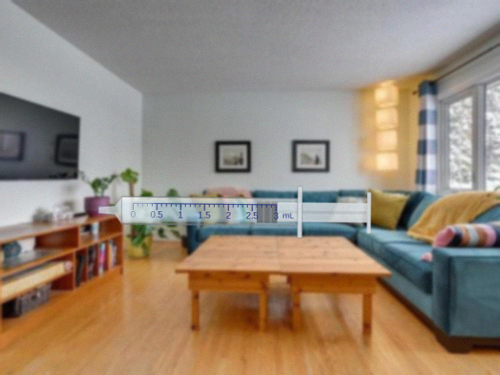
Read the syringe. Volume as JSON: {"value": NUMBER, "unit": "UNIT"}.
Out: {"value": 2.6, "unit": "mL"}
